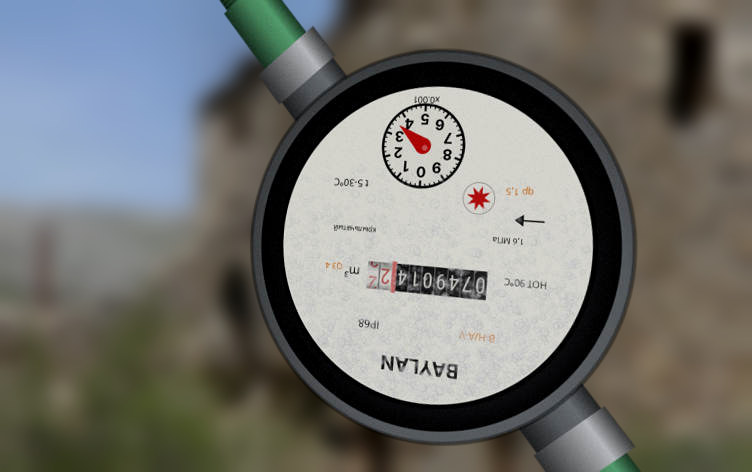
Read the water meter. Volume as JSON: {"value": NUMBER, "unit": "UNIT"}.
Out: {"value": 749014.223, "unit": "m³"}
